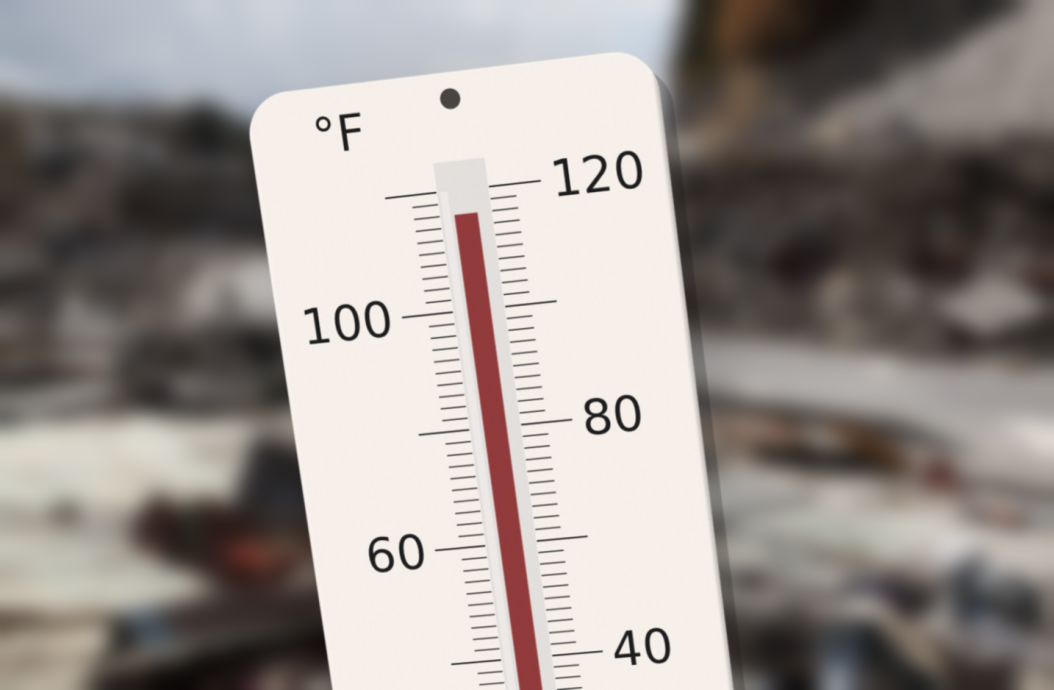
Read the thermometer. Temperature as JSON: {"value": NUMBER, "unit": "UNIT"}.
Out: {"value": 116, "unit": "°F"}
